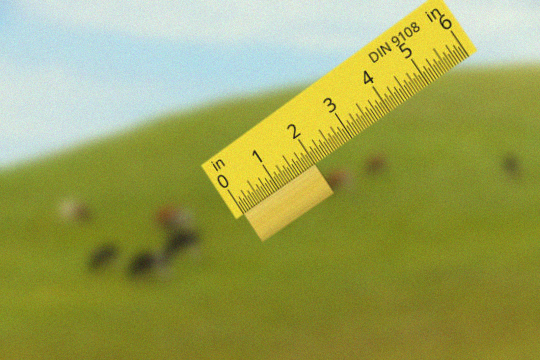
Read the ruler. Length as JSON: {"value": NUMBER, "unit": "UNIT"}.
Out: {"value": 2, "unit": "in"}
